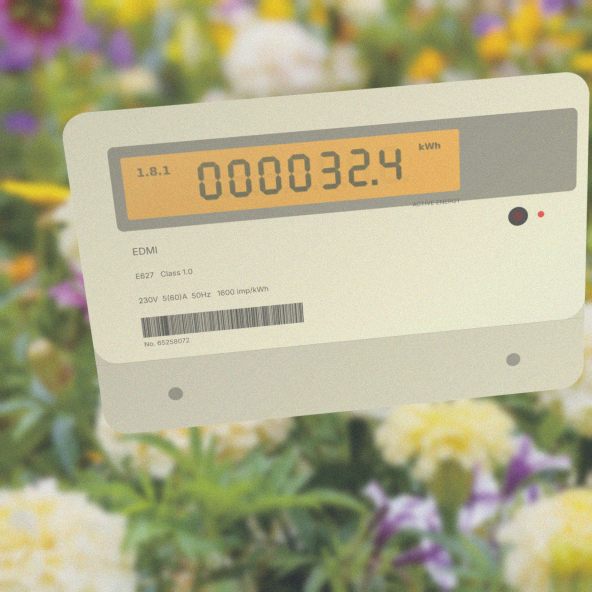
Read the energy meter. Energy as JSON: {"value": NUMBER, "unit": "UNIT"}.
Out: {"value": 32.4, "unit": "kWh"}
